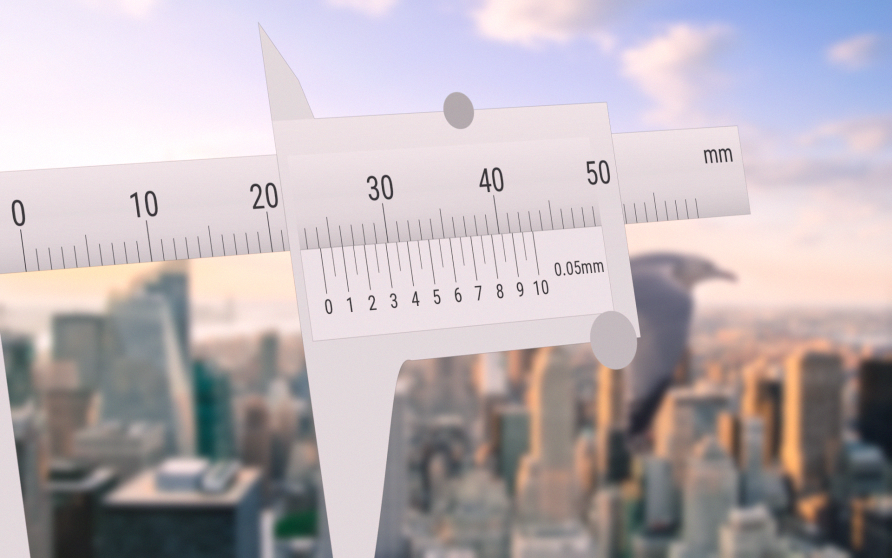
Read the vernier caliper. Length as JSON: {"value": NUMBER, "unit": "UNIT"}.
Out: {"value": 24.1, "unit": "mm"}
